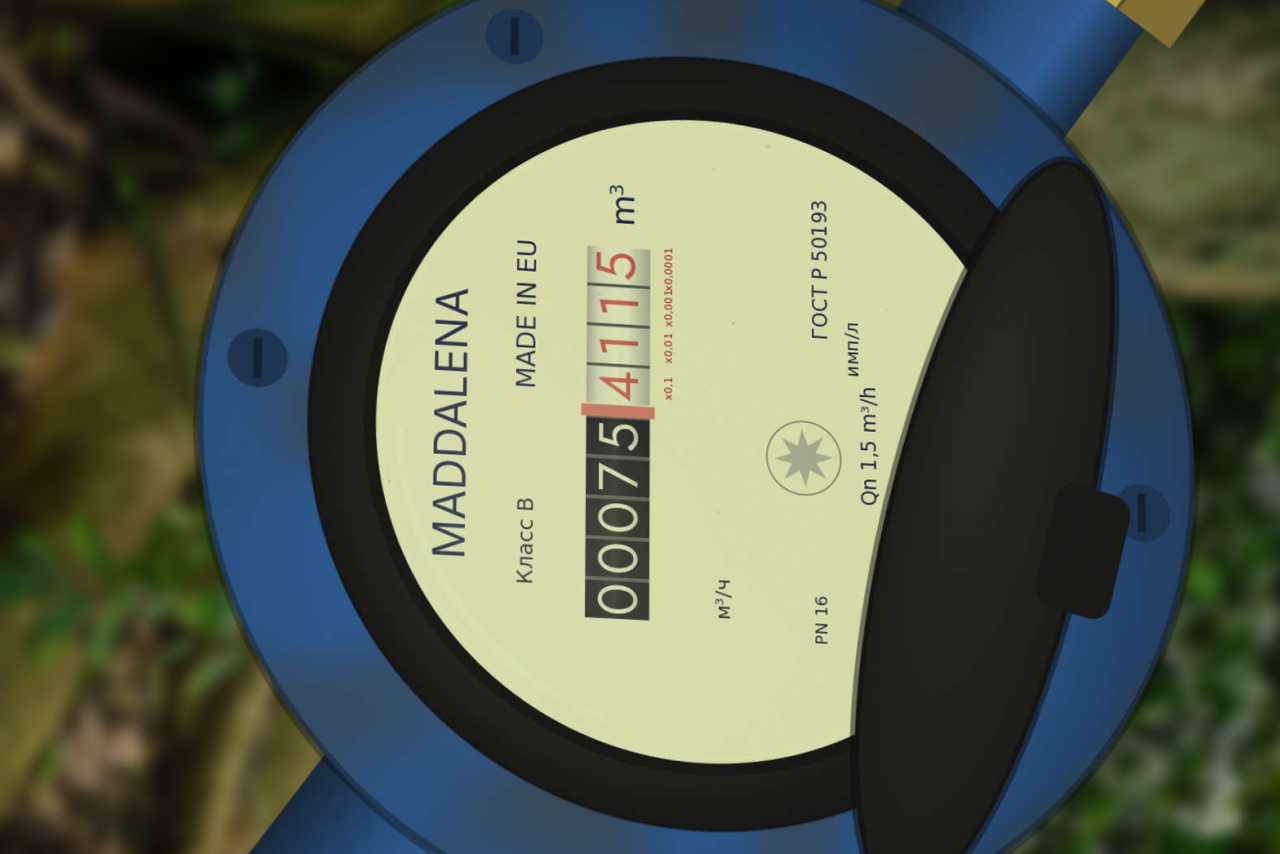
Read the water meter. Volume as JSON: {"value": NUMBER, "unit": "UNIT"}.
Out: {"value": 75.4115, "unit": "m³"}
